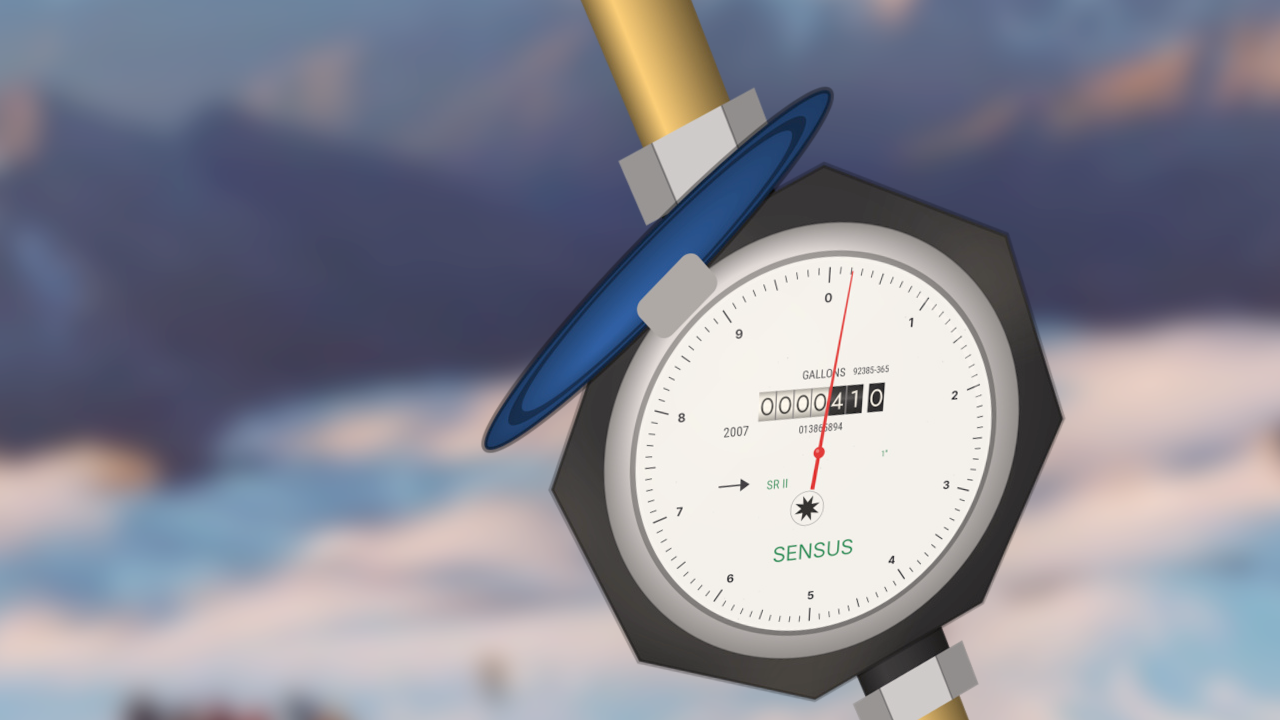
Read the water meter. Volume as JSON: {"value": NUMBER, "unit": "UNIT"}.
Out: {"value": 410.2, "unit": "gal"}
